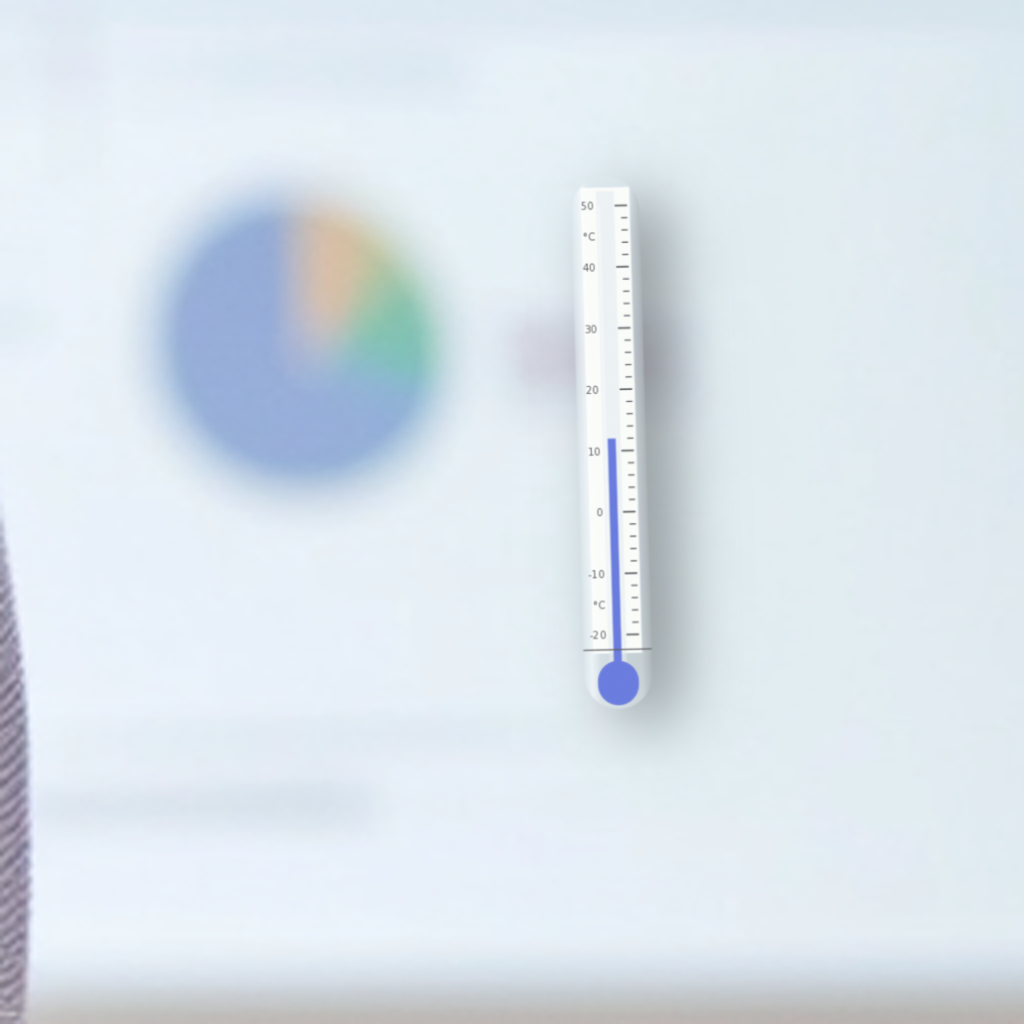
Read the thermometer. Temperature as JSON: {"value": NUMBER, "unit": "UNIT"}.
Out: {"value": 12, "unit": "°C"}
